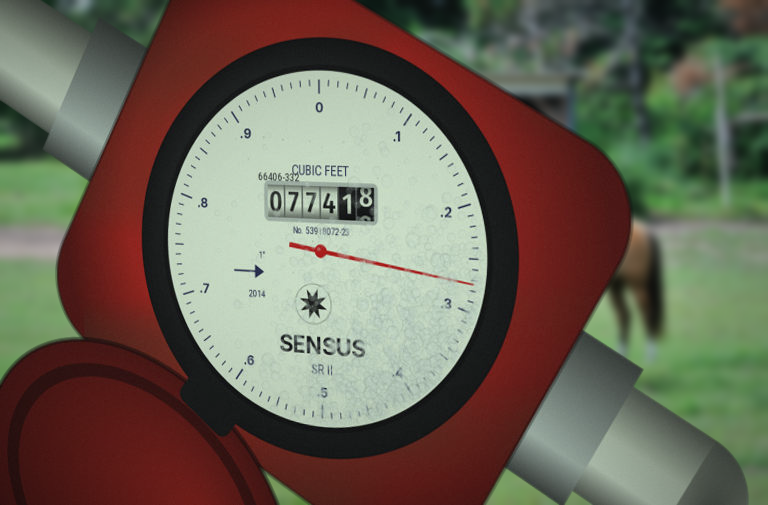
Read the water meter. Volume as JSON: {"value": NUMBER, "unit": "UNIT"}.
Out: {"value": 77418.27, "unit": "ft³"}
